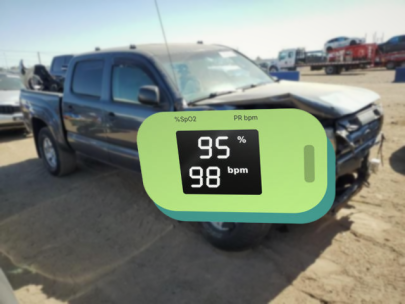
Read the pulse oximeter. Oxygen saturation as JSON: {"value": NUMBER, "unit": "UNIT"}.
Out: {"value": 95, "unit": "%"}
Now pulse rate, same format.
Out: {"value": 98, "unit": "bpm"}
